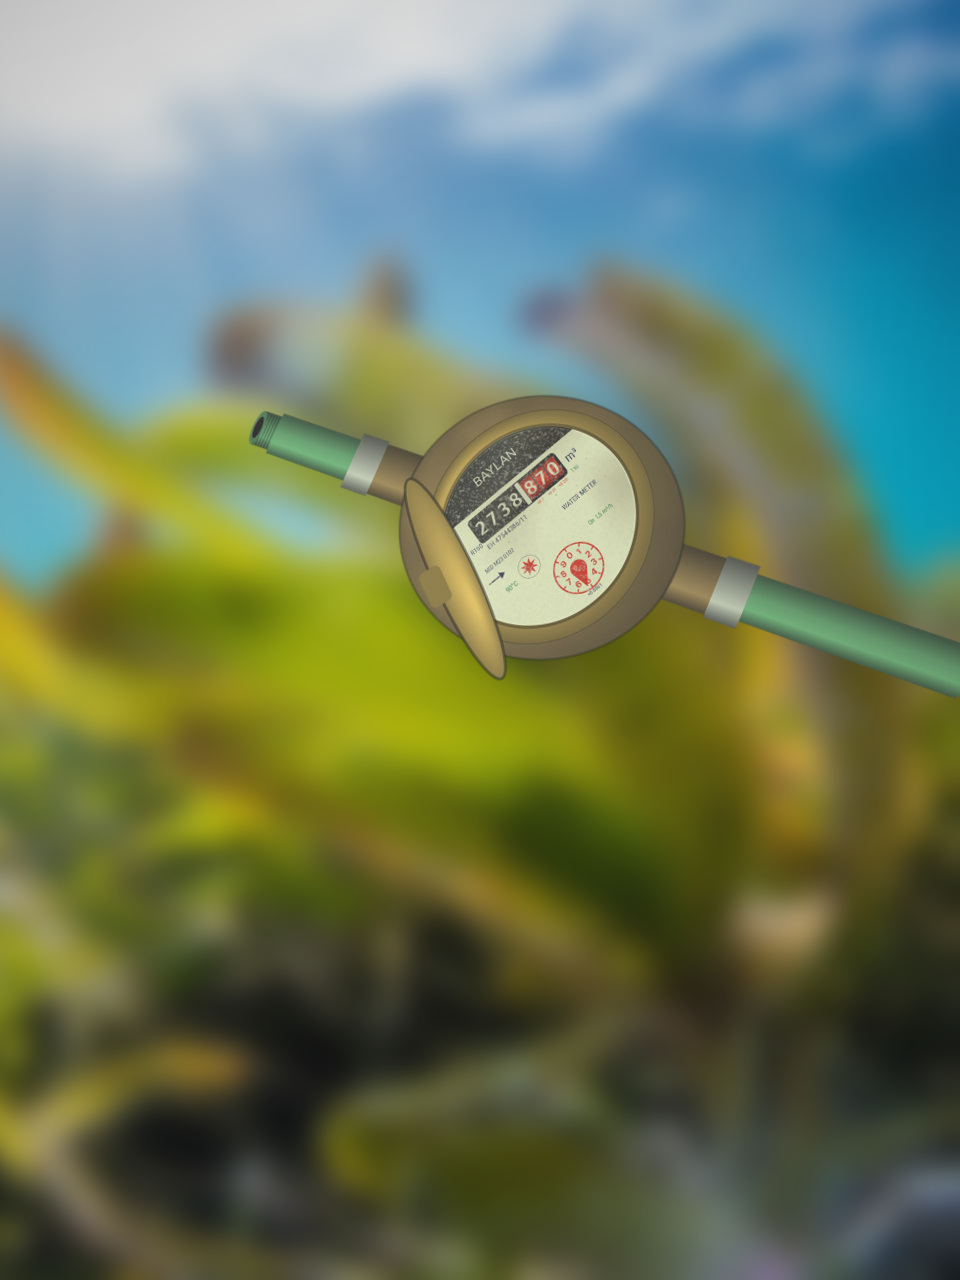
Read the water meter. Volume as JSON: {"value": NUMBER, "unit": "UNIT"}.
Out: {"value": 2738.8705, "unit": "m³"}
